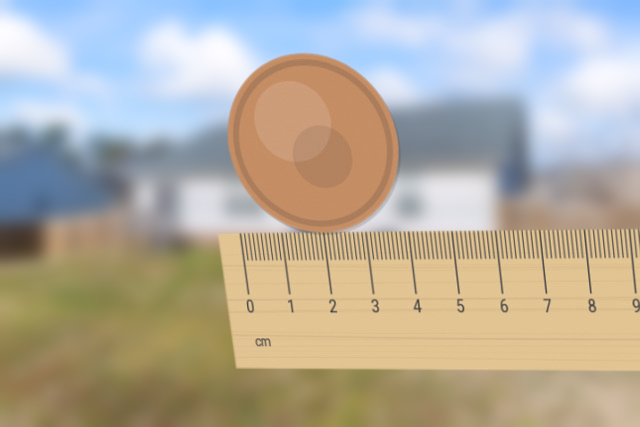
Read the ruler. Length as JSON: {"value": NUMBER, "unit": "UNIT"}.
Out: {"value": 4, "unit": "cm"}
